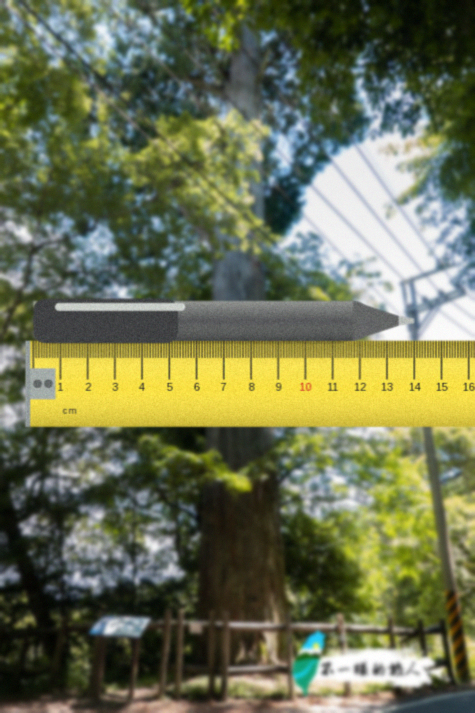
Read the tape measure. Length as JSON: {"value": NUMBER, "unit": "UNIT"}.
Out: {"value": 14, "unit": "cm"}
